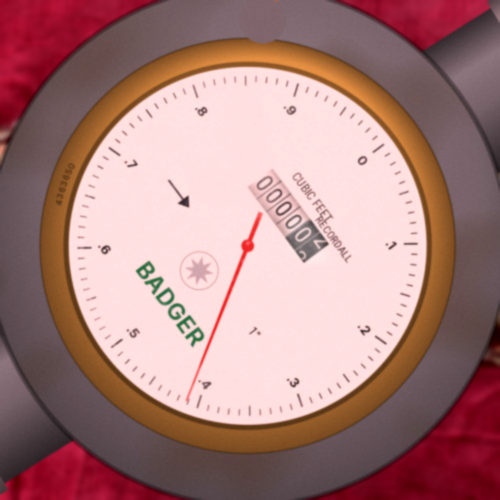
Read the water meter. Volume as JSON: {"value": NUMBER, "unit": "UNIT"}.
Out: {"value": 2.41, "unit": "ft³"}
